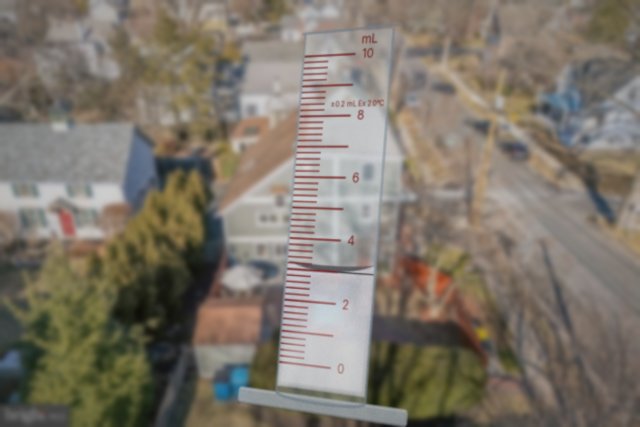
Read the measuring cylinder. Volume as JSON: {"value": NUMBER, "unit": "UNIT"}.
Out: {"value": 3, "unit": "mL"}
